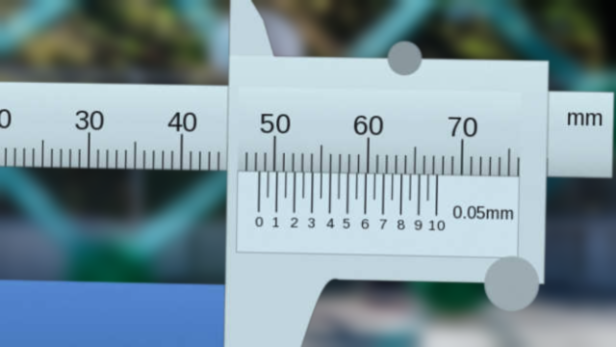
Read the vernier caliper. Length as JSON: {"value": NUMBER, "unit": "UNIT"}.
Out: {"value": 48.4, "unit": "mm"}
